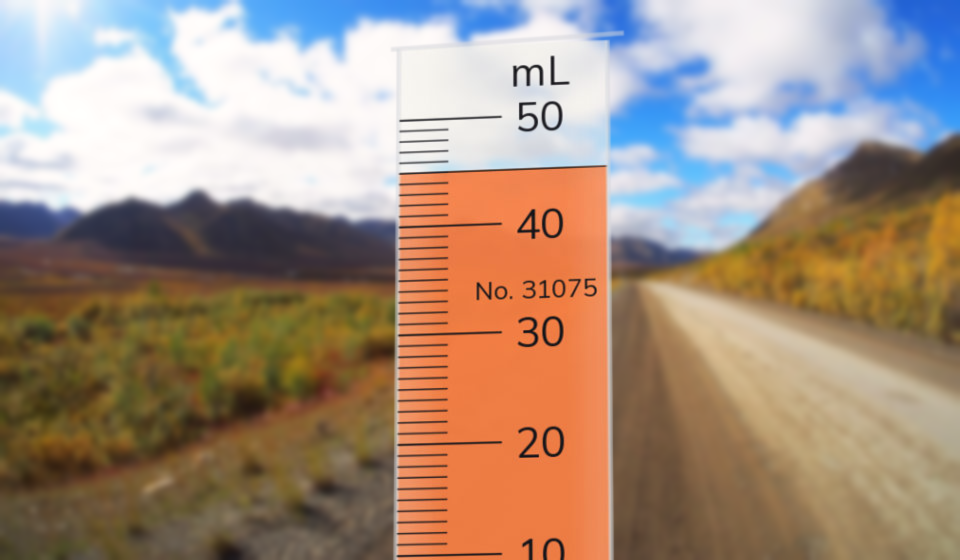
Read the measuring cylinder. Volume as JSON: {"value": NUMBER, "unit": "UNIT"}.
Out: {"value": 45, "unit": "mL"}
